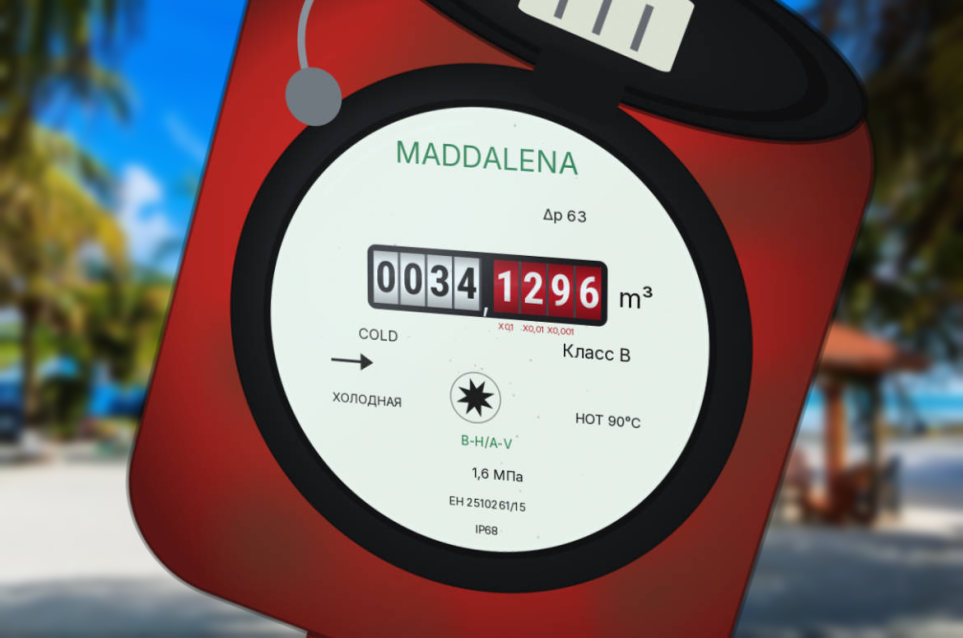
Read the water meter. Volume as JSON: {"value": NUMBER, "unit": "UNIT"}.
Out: {"value": 34.1296, "unit": "m³"}
